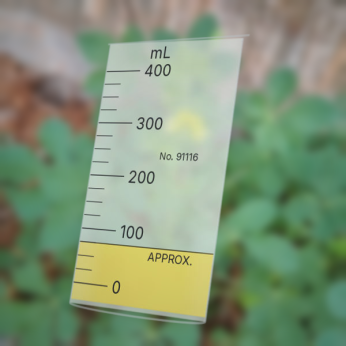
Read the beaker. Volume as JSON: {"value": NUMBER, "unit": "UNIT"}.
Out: {"value": 75, "unit": "mL"}
